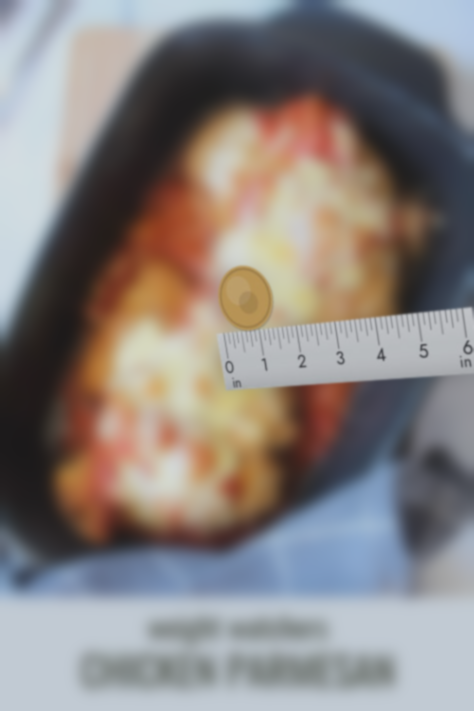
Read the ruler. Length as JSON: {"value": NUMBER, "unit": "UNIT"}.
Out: {"value": 1.5, "unit": "in"}
